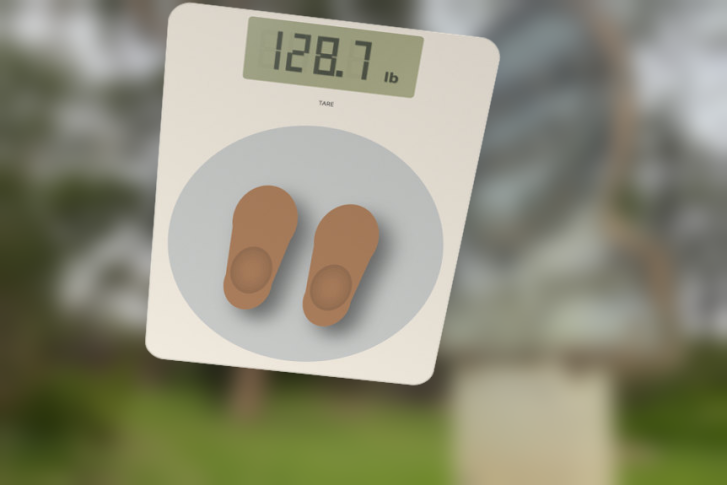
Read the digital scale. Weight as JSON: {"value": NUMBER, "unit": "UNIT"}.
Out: {"value": 128.7, "unit": "lb"}
